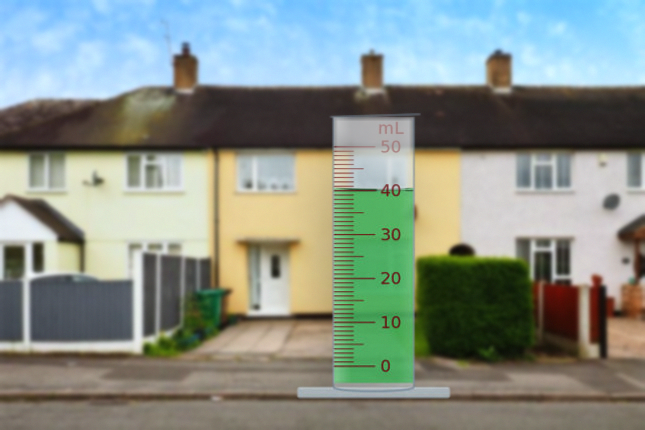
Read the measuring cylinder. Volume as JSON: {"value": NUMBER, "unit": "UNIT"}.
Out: {"value": 40, "unit": "mL"}
